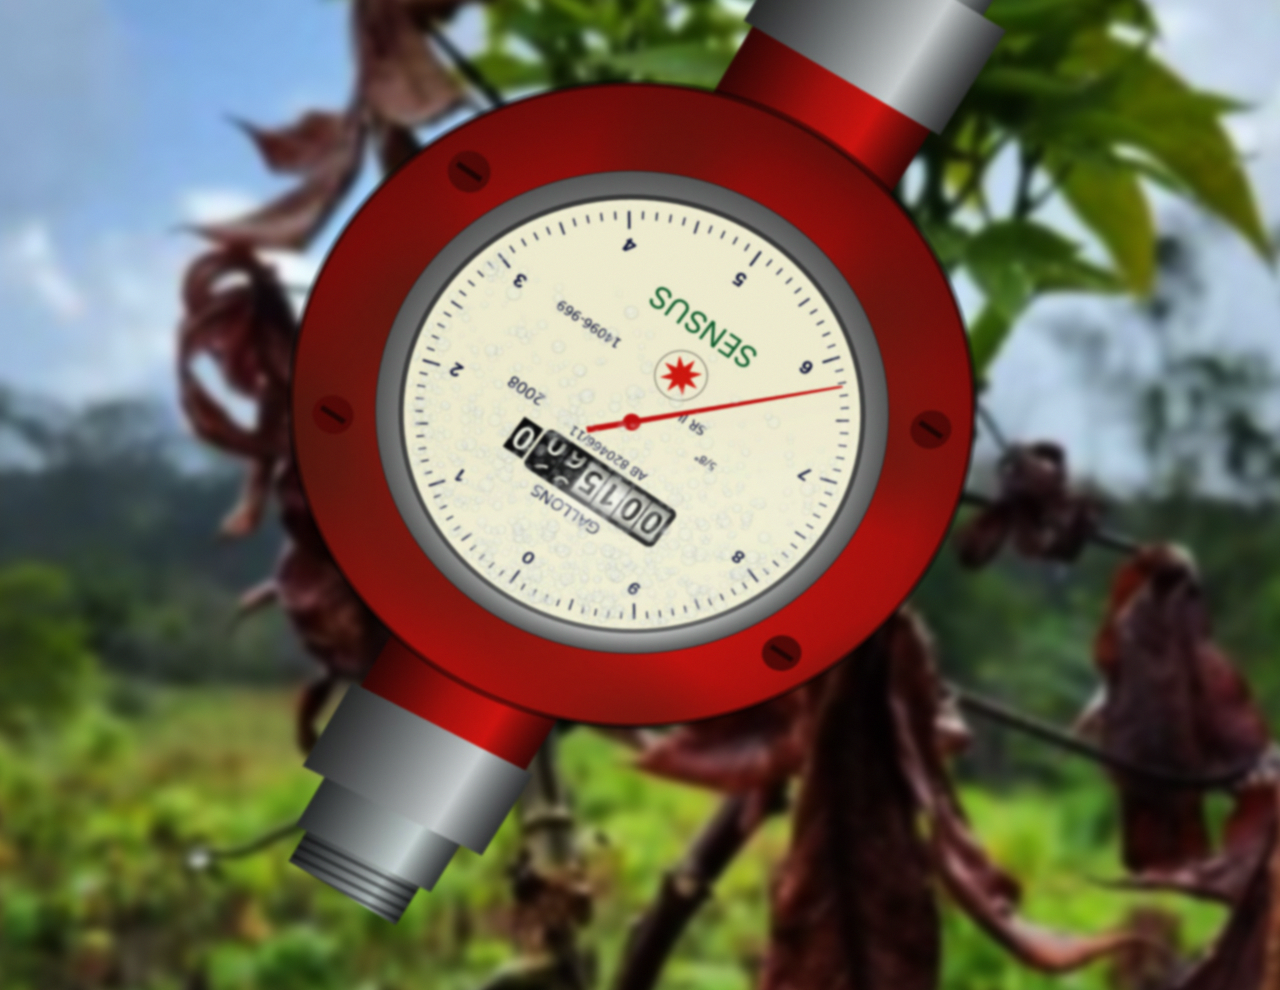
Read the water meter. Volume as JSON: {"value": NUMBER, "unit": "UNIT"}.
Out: {"value": 15596.2, "unit": "gal"}
